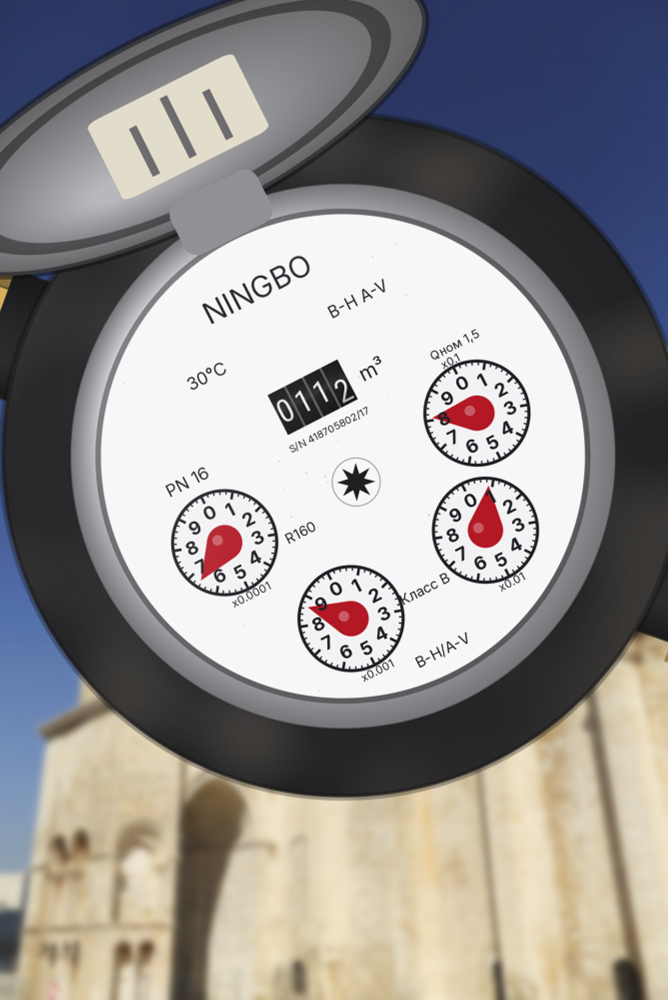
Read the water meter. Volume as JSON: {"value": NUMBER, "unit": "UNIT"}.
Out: {"value": 111.8086, "unit": "m³"}
